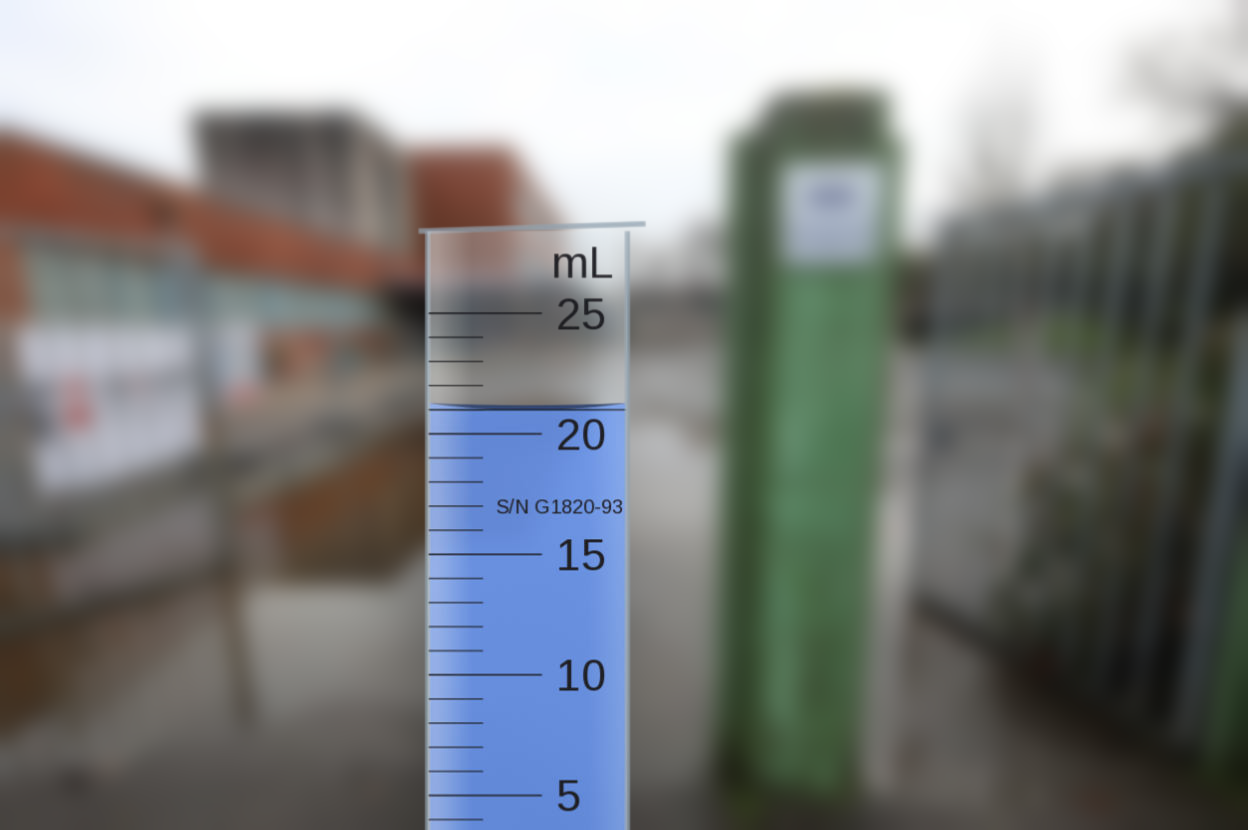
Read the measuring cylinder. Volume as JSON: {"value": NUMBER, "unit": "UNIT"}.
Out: {"value": 21, "unit": "mL"}
